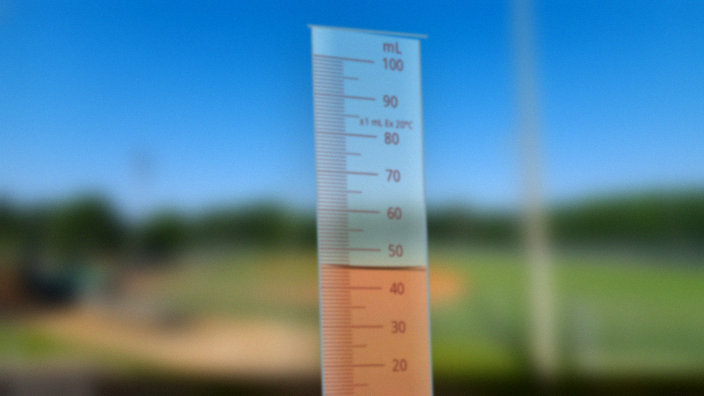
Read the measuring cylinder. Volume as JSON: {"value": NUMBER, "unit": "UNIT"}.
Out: {"value": 45, "unit": "mL"}
